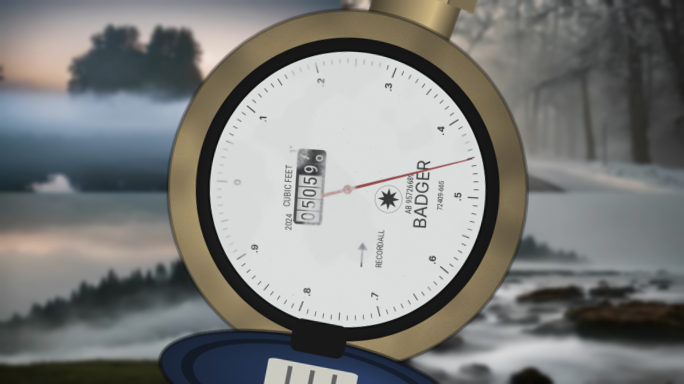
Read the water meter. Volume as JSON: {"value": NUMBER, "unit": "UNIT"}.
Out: {"value": 50597.45, "unit": "ft³"}
